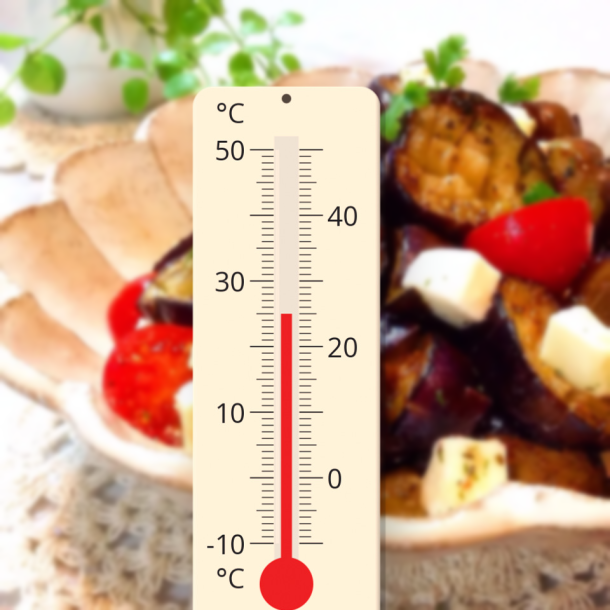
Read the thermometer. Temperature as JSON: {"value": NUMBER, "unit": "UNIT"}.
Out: {"value": 25, "unit": "°C"}
